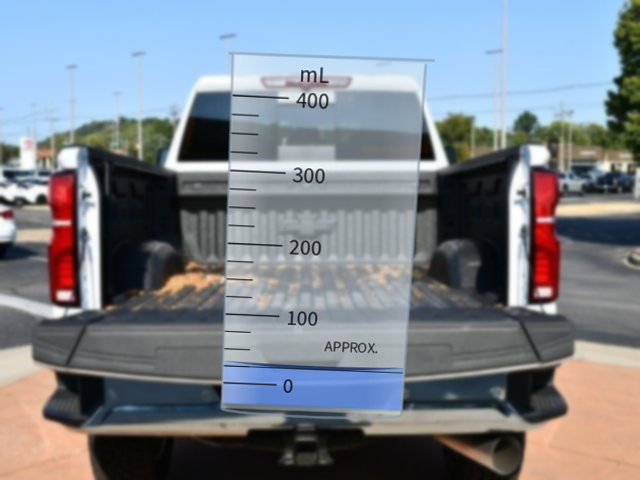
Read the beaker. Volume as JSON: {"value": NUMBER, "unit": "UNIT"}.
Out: {"value": 25, "unit": "mL"}
